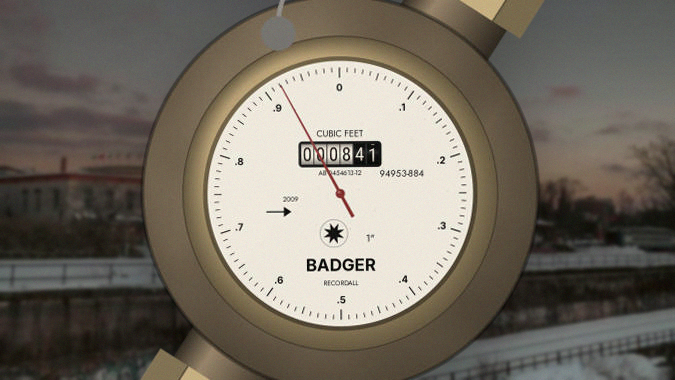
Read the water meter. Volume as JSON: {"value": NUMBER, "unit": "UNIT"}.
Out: {"value": 840.92, "unit": "ft³"}
